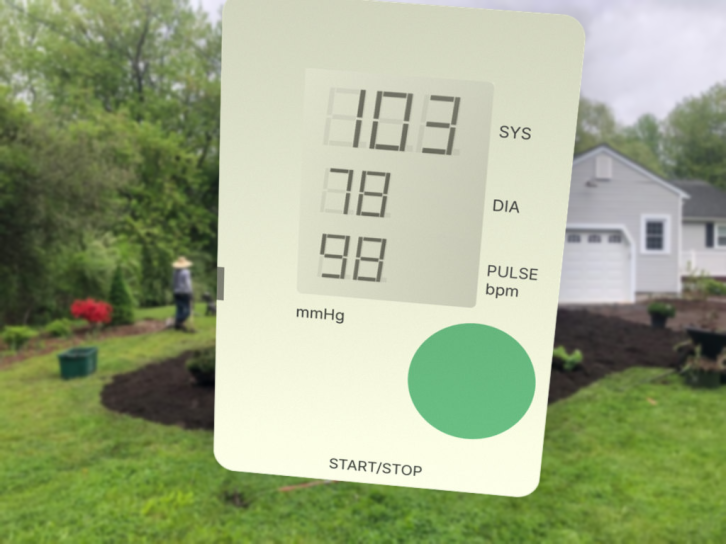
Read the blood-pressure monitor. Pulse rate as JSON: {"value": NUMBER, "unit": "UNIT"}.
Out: {"value": 98, "unit": "bpm"}
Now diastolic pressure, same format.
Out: {"value": 78, "unit": "mmHg"}
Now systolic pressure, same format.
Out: {"value": 103, "unit": "mmHg"}
